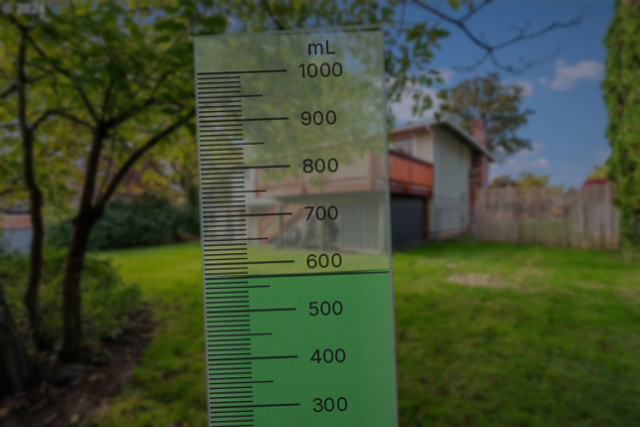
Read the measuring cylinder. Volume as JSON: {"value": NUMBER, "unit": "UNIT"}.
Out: {"value": 570, "unit": "mL"}
